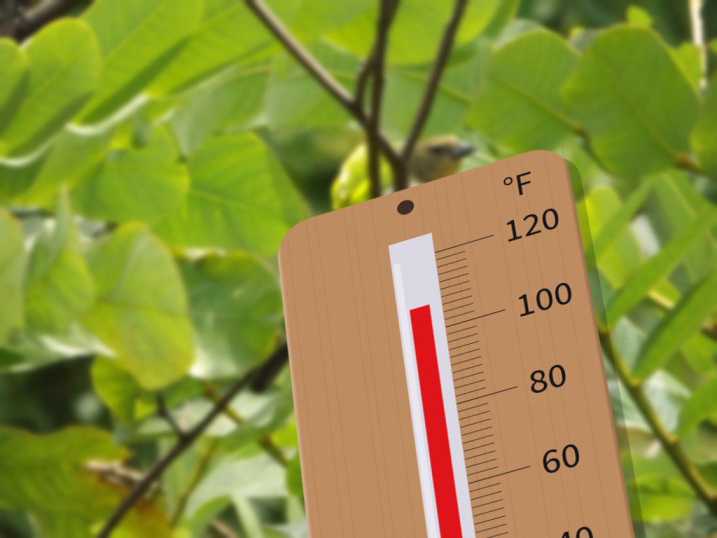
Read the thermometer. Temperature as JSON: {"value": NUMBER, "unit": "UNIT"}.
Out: {"value": 107, "unit": "°F"}
